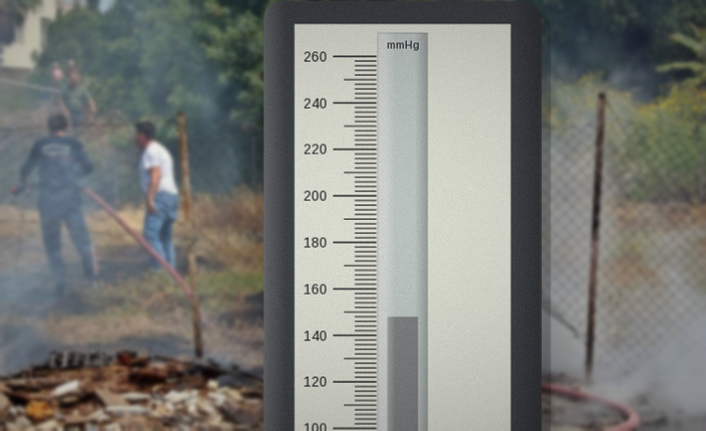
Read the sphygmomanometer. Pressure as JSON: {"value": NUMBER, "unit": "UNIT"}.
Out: {"value": 148, "unit": "mmHg"}
